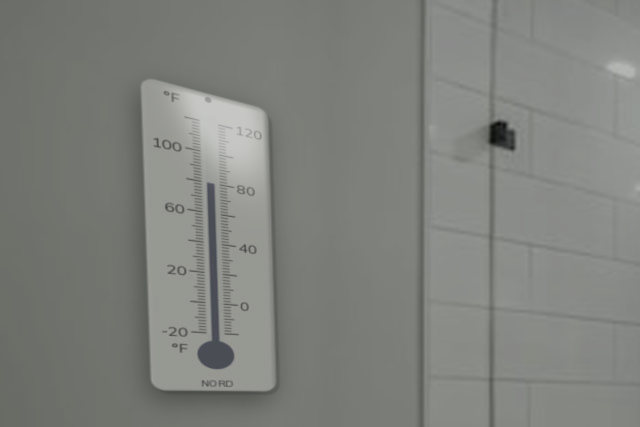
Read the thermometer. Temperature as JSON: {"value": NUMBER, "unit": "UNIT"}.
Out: {"value": 80, "unit": "°F"}
